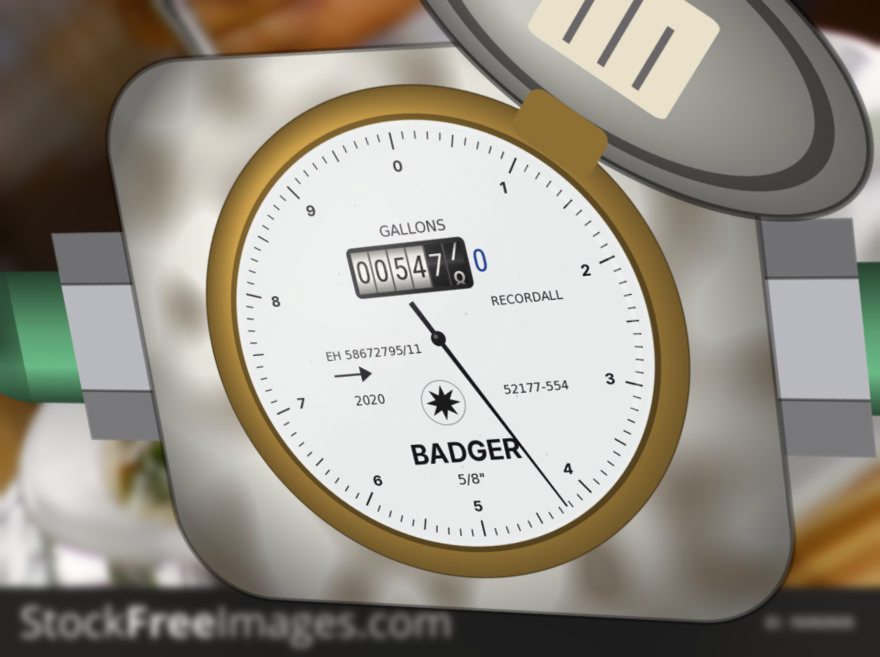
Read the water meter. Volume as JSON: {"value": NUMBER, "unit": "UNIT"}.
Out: {"value": 54774.2, "unit": "gal"}
